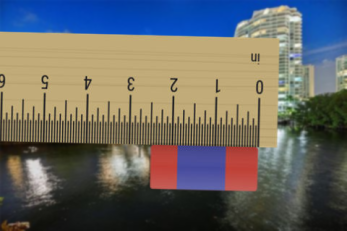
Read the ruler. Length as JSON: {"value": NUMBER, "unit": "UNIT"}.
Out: {"value": 2.5, "unit": "in"}
